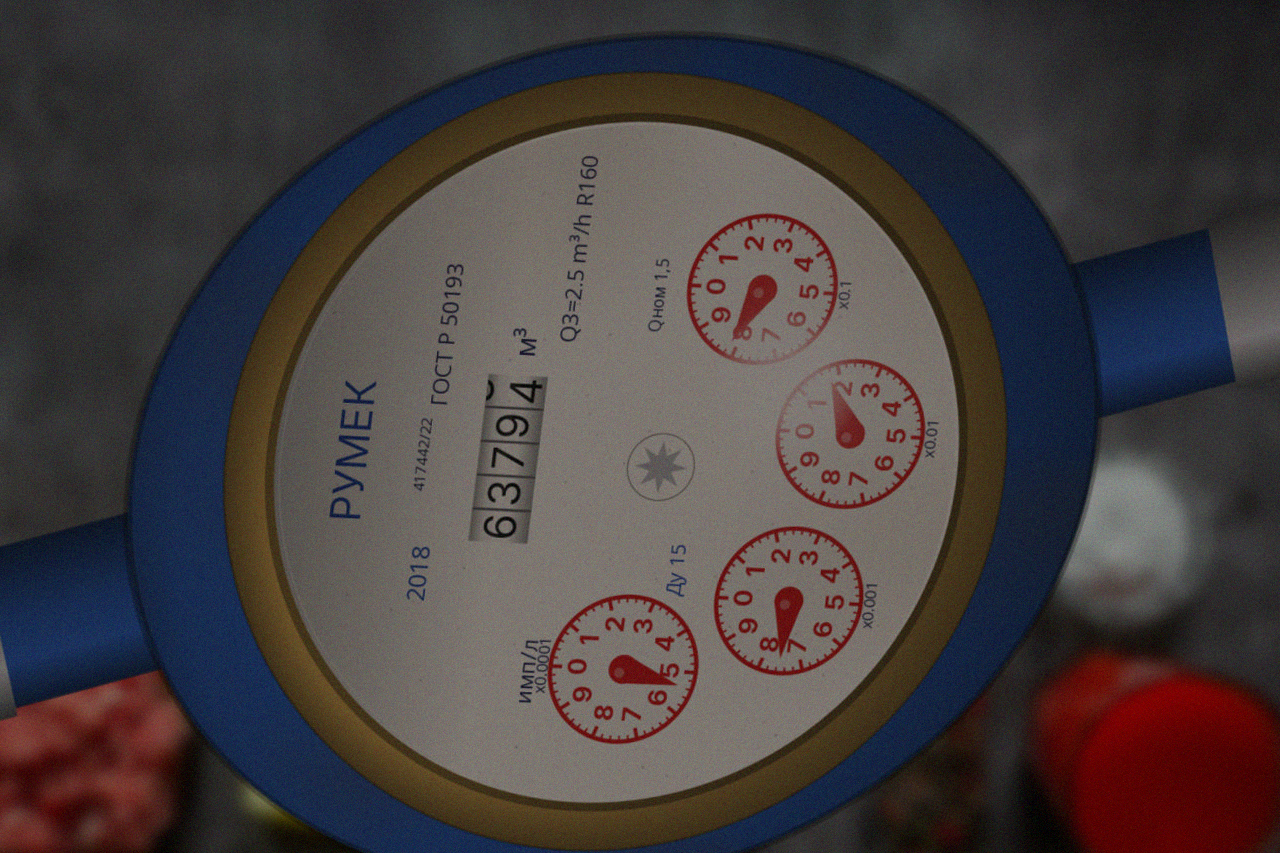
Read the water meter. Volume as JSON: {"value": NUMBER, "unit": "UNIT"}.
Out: {"value": 63793.8175, "unit": "m³"}
